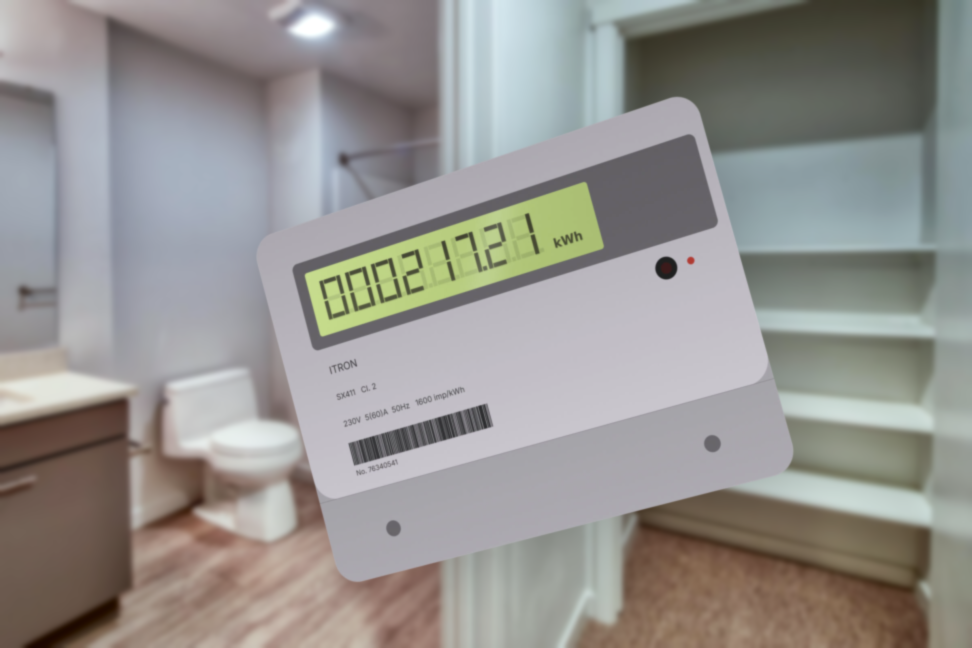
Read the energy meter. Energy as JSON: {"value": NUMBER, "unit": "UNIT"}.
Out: {"value": 217.21, "unit": "kWh"}
